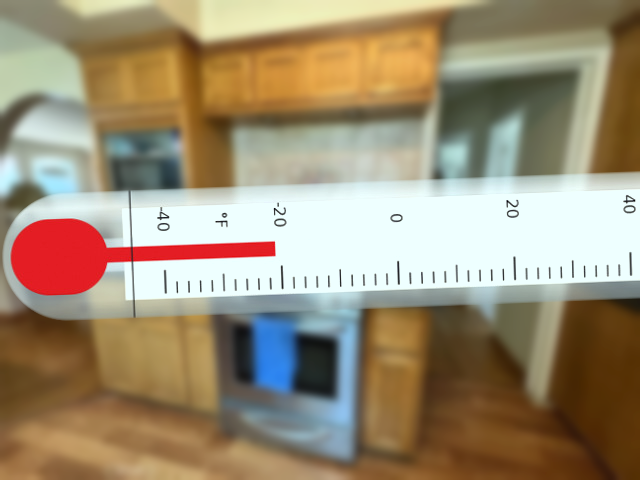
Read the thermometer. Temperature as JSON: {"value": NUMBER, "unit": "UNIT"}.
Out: {"value": -21, "unit": "°F"}
